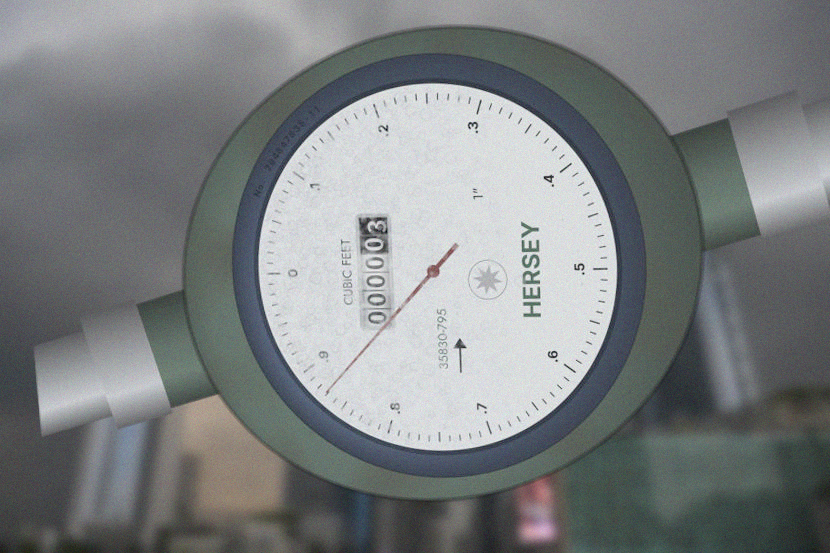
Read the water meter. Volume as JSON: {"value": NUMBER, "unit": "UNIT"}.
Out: {"value": 2.87, "unit": "ft³"}
